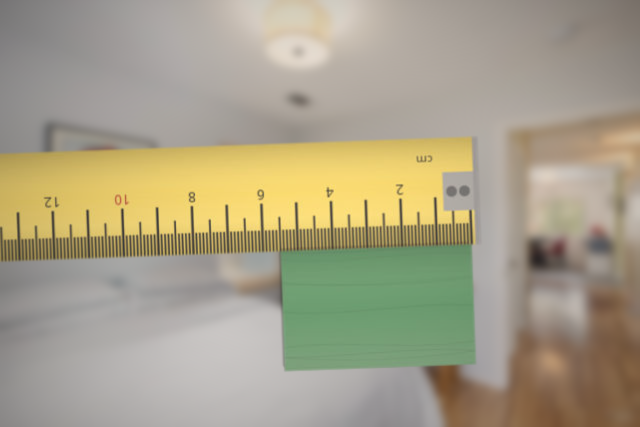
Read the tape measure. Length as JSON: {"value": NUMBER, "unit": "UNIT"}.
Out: {"value": 5.5, "unit": "cm"}
